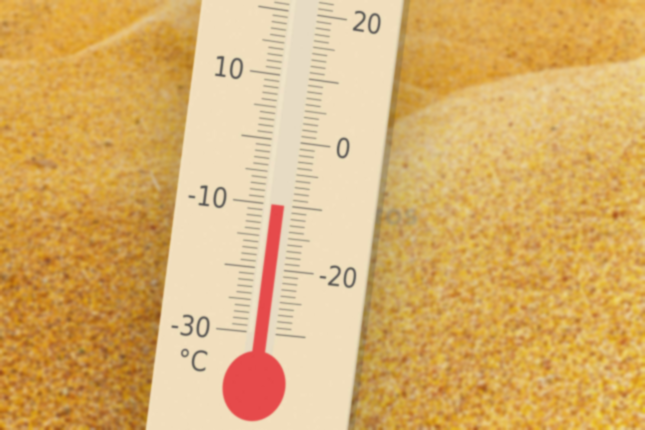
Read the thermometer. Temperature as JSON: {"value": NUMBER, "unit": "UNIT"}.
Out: {"value": -10, "unit": "°C"}
